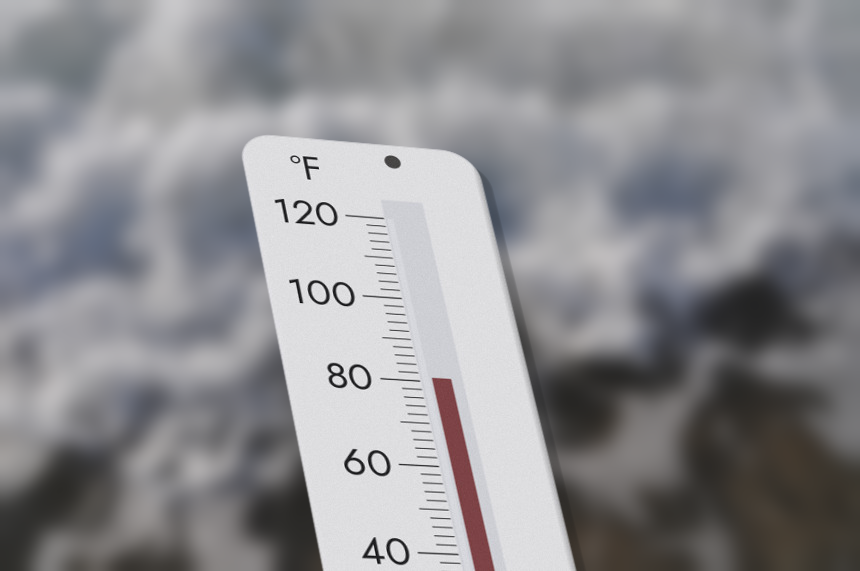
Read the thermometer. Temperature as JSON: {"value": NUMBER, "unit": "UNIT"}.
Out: {"value": 81, "unit": "°F"}
